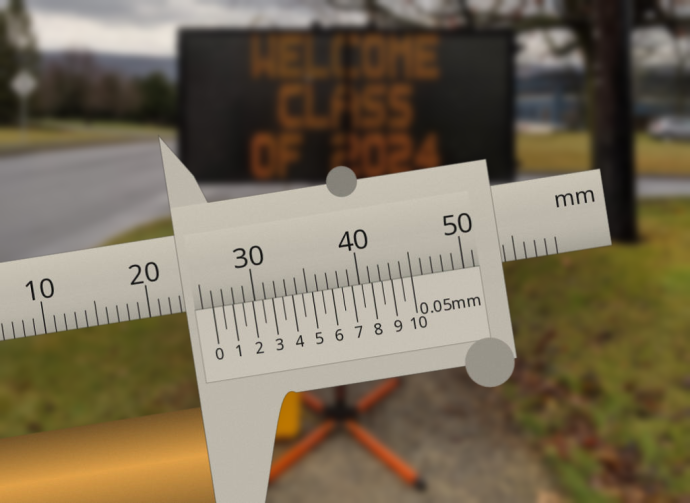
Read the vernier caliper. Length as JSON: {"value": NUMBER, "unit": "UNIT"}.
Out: {"value": 26.0, "unit": "mm"}
